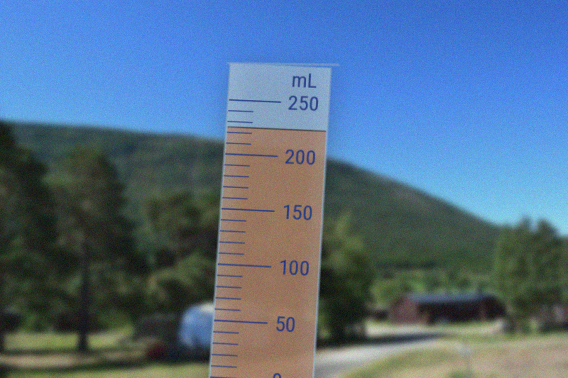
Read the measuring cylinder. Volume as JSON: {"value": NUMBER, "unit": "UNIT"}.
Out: {"value": 225, "unit": "mL"}
